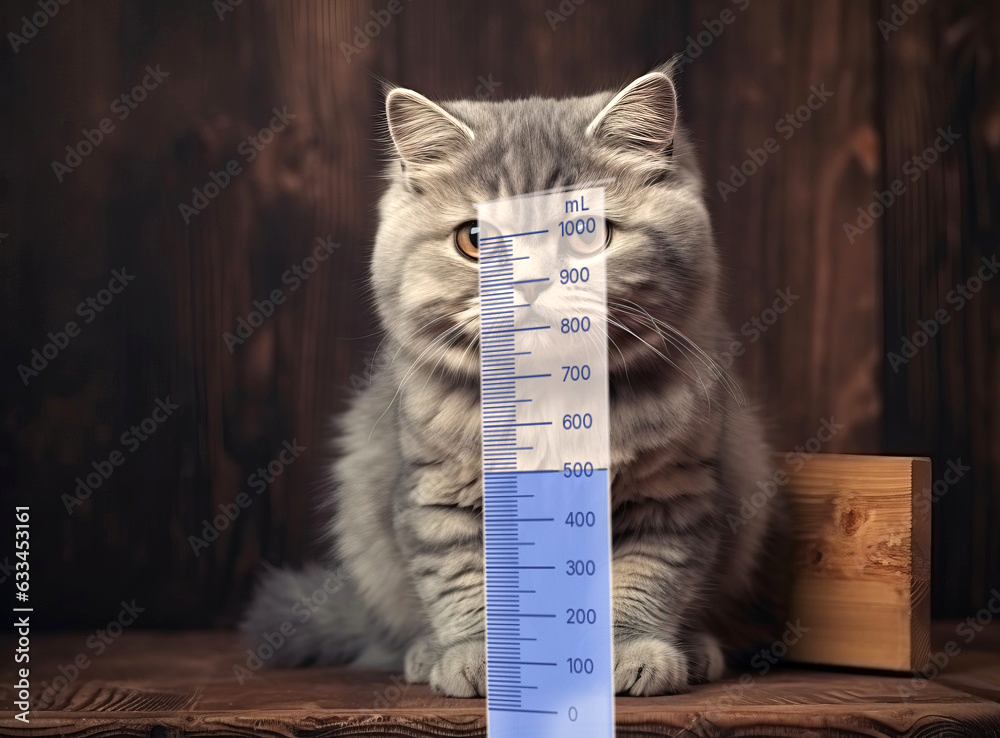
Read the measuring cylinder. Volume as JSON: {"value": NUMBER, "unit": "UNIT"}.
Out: {"value": 500, "unit": "mL"}
